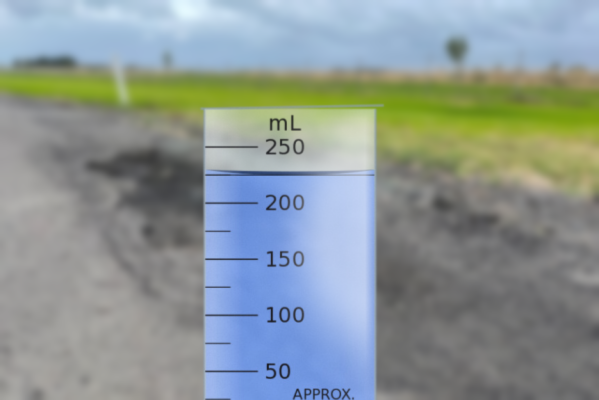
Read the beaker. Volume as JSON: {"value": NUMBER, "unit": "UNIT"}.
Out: {"value": 225, "unit": "mL"}
